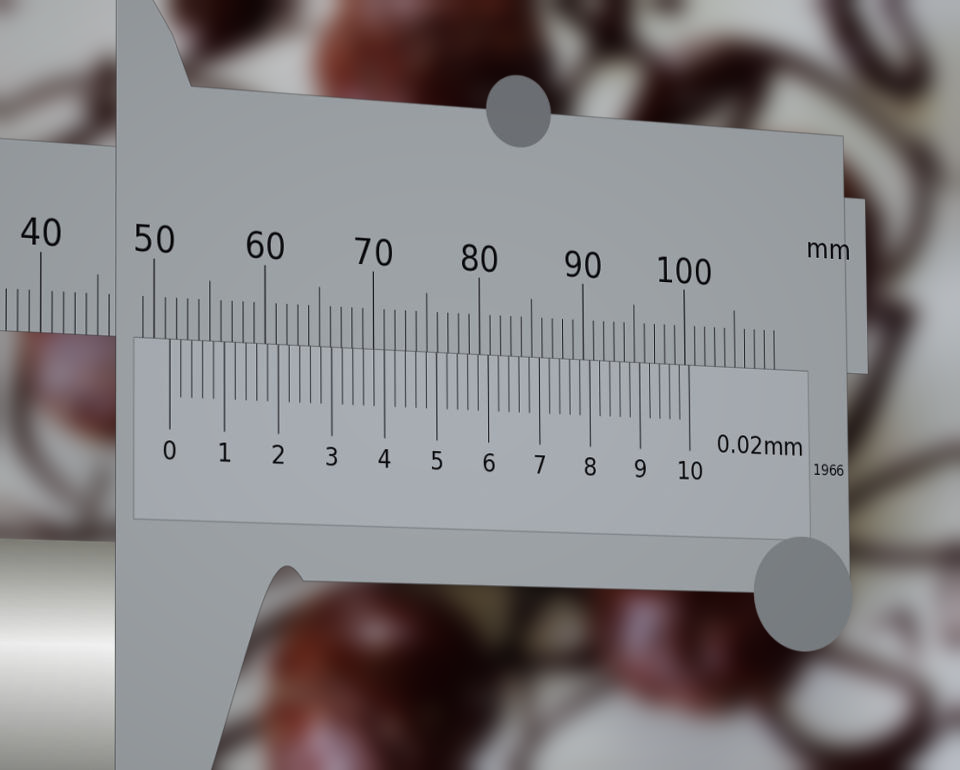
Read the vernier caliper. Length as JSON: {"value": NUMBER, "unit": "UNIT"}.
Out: {"value": 51.4, "unit": "mm"}
